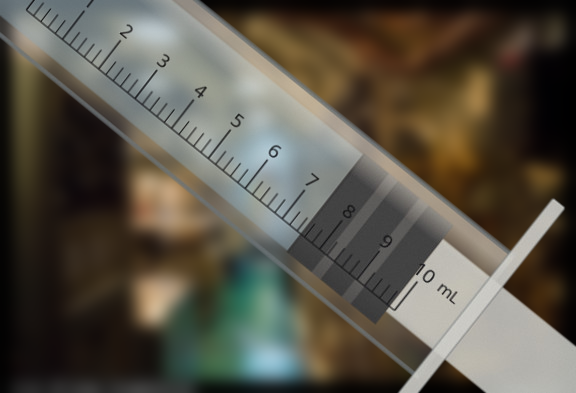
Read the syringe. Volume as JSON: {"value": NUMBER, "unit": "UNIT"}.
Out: {"value": 7.5, "unit": "mL"}
